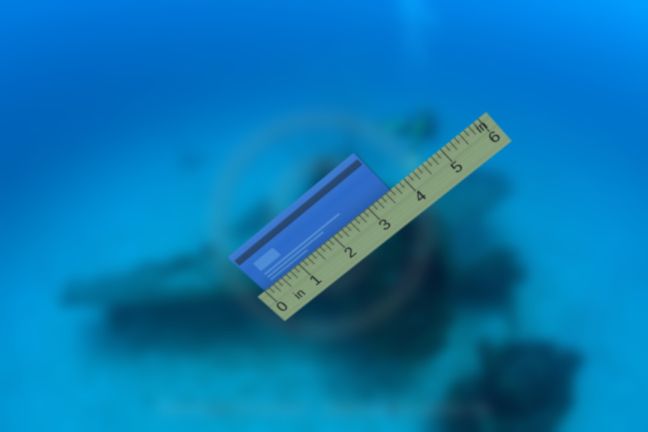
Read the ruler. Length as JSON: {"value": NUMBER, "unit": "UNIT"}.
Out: {"value": 3.625, "unit": "in"}
